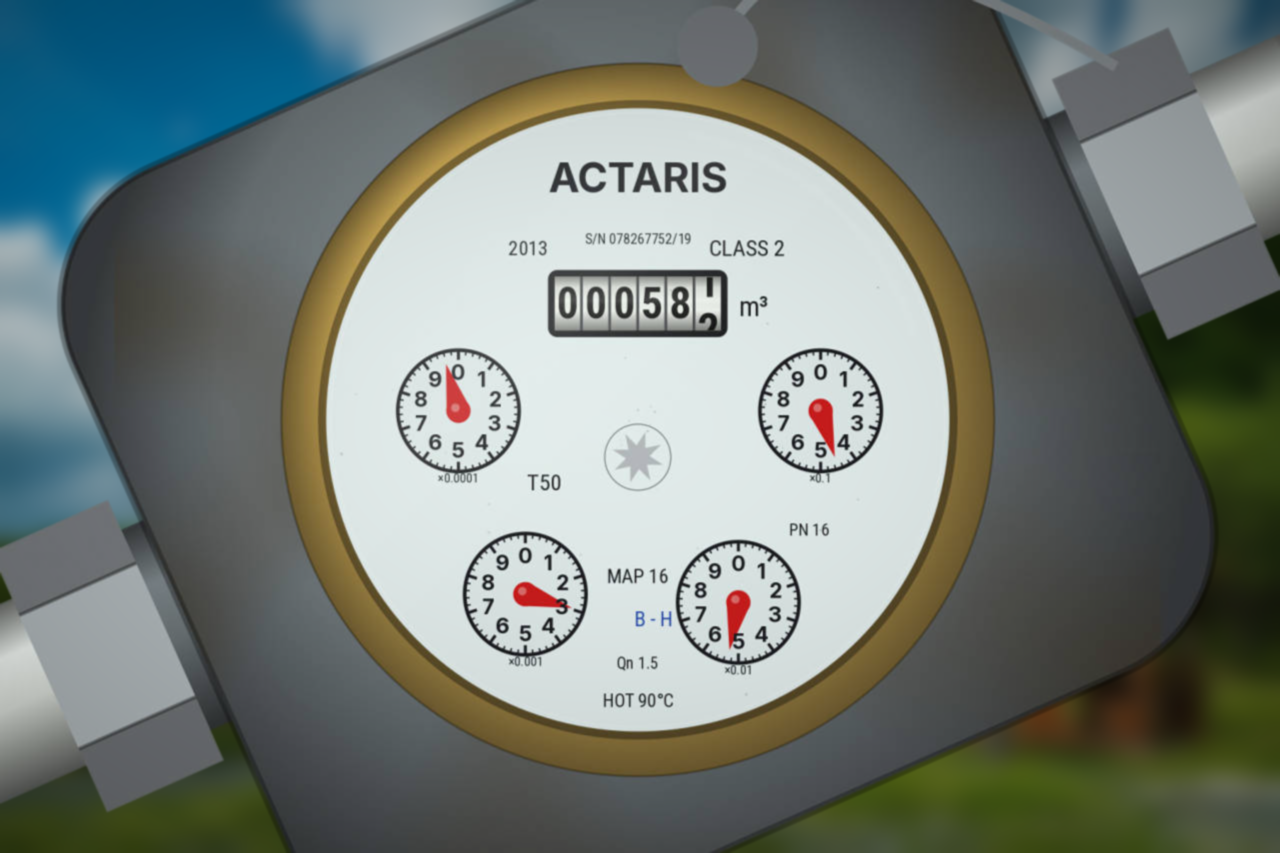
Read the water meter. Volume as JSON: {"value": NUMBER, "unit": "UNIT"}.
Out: {"value": 581.4529, "unit": "m³"}
